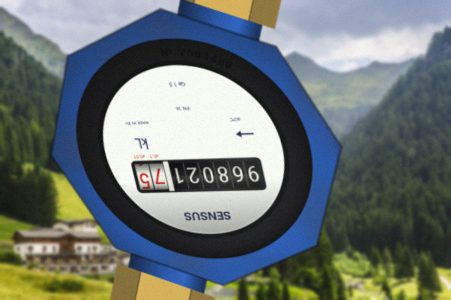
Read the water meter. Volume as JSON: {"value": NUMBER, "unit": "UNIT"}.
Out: {"value": 968021.75, "unit": "kL"}
